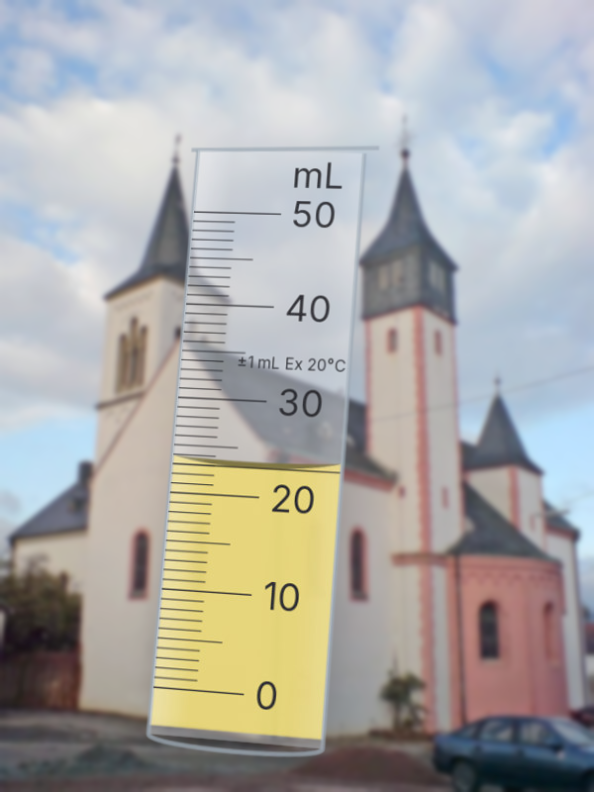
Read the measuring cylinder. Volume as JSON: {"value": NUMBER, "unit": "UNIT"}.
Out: {"value": 23, "unit": "mL"}
